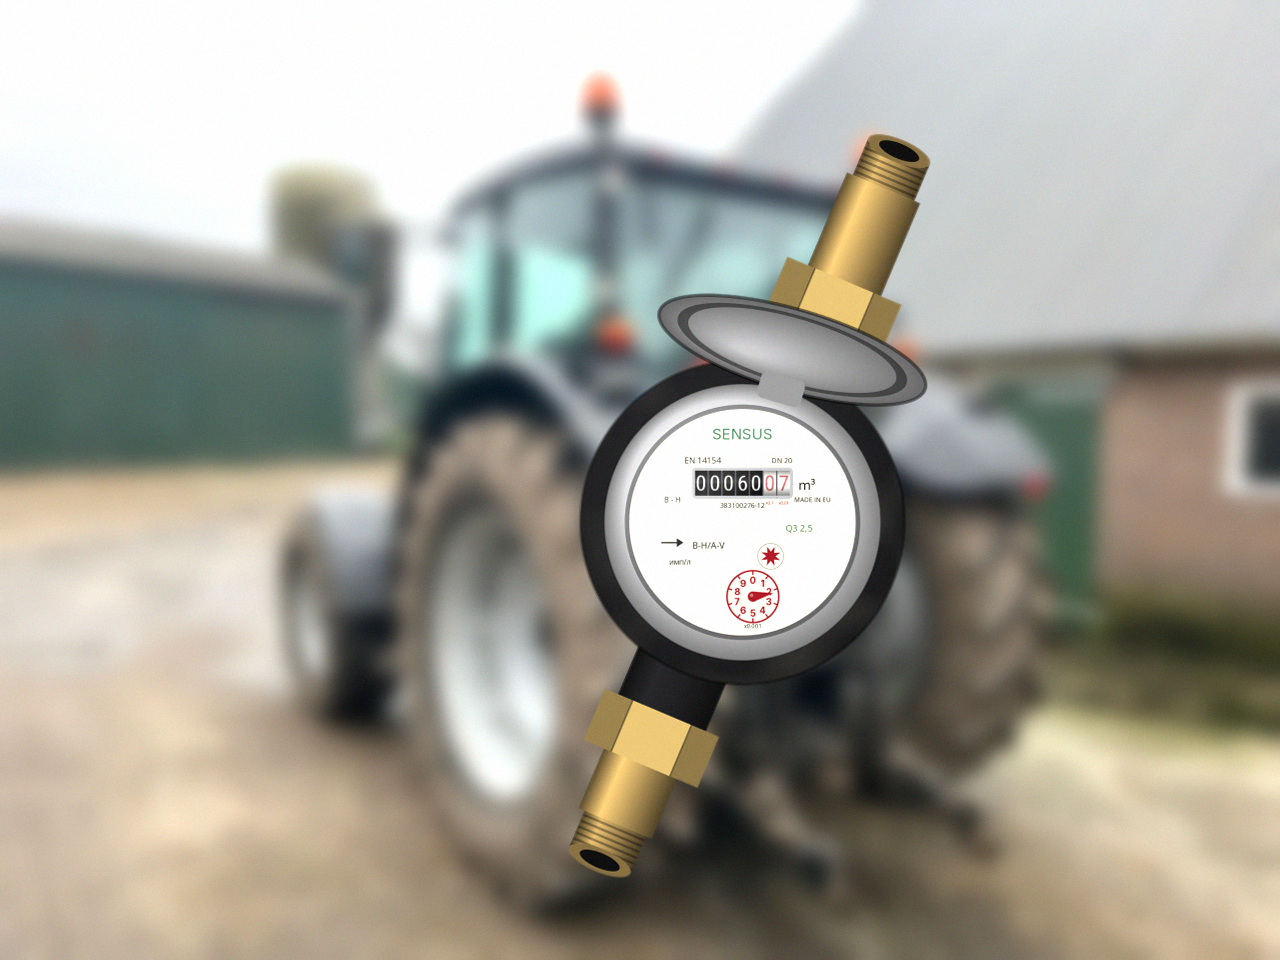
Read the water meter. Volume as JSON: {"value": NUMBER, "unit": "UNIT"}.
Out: {"value": 60.072, "unit": "m³"}
